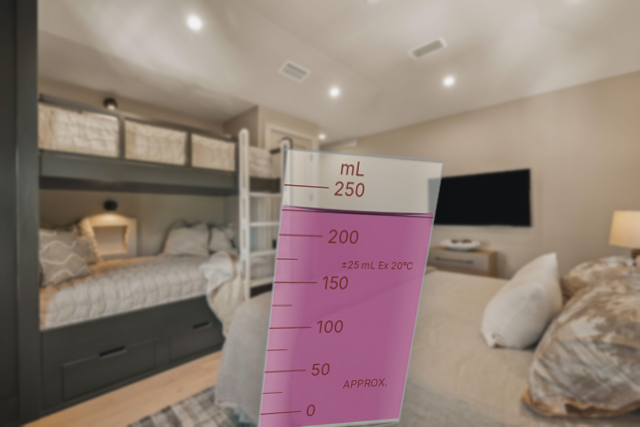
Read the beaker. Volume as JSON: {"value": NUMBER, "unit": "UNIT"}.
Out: {"value": 225, "unit": "mL"}
